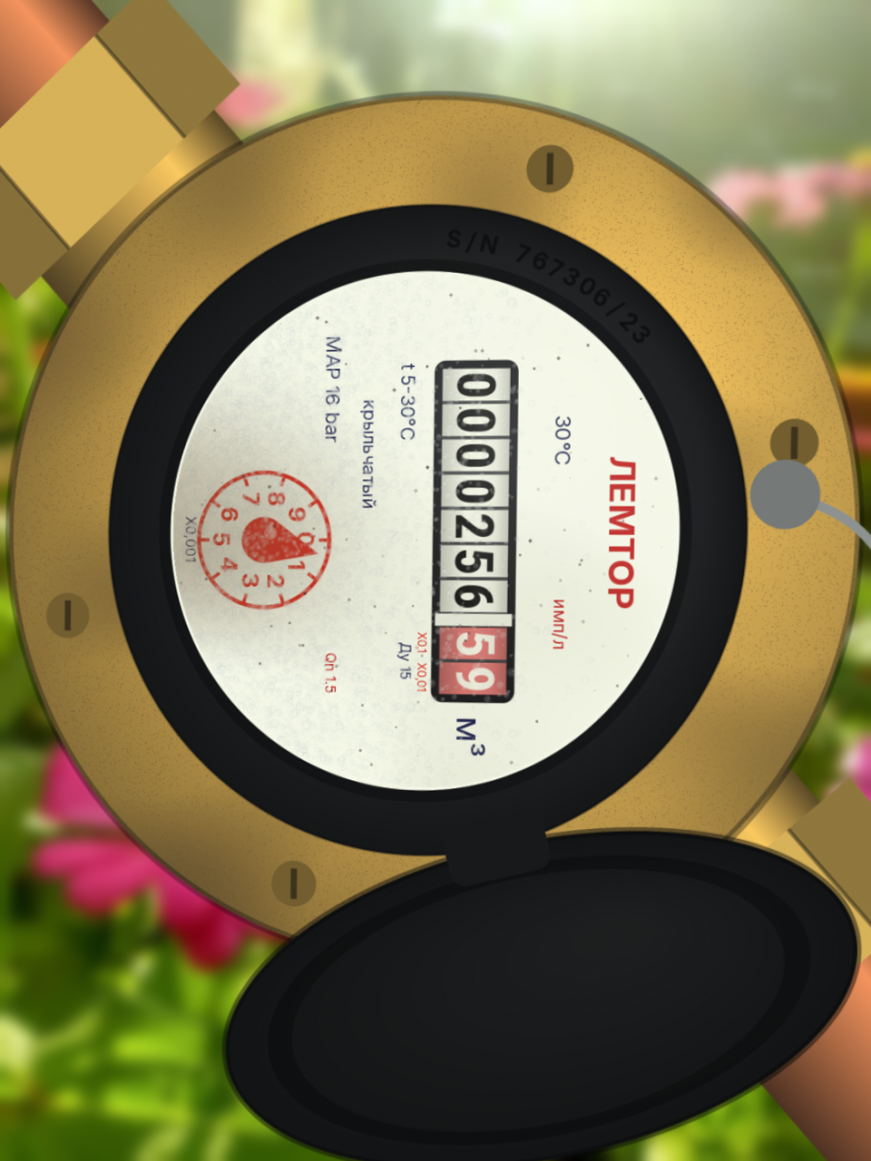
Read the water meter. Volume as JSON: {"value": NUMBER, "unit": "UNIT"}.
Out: {"value": 256.590, "unit": "m³"}
